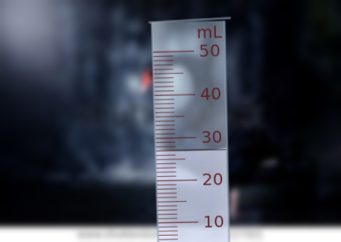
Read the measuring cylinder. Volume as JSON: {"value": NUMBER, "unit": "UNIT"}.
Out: {"value": 27, "unit": "mL"}
